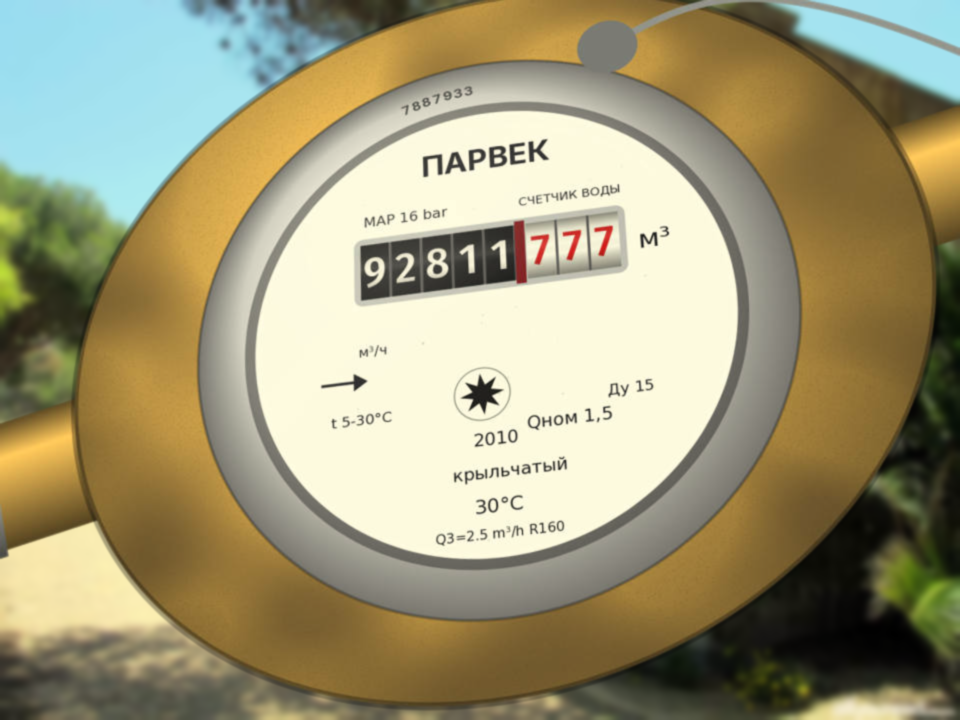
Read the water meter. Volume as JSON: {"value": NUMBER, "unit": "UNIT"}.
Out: {"value": 92811.777, "unit": "m³"}
